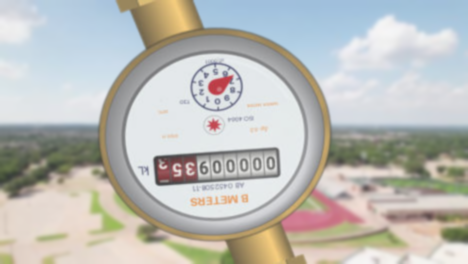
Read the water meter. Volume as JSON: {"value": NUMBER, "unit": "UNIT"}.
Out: {"value": 9.3526, "unit": "kL"}
